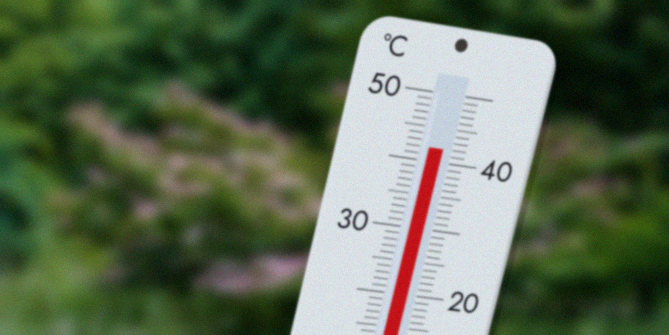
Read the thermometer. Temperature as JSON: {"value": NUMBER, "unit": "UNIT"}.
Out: {"value": 42, "unit": "°C"}
